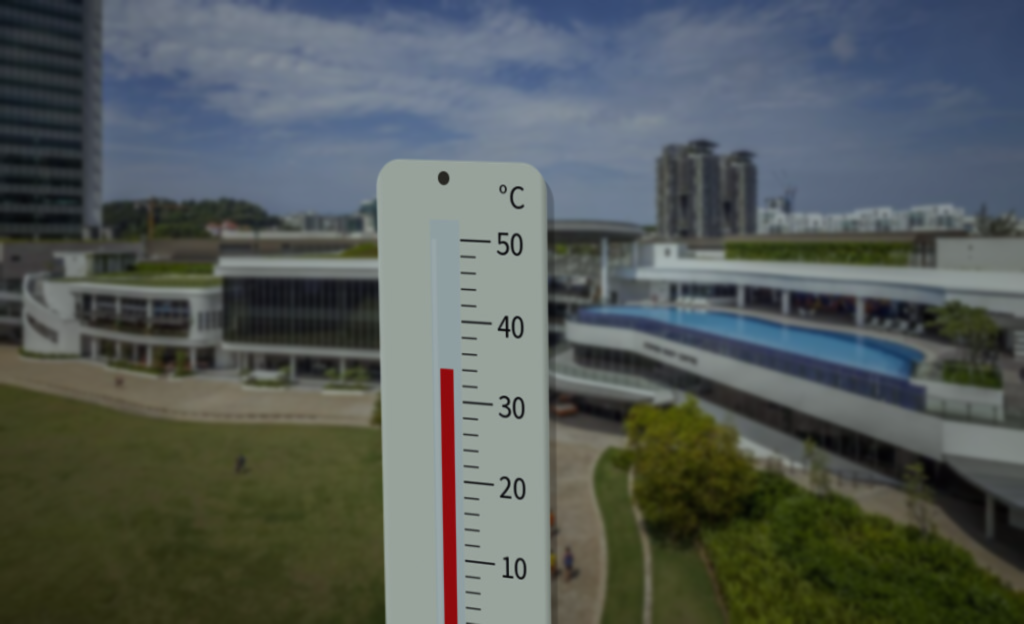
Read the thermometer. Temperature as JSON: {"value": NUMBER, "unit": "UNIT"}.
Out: {"value": 34, "unit": "°C"}
